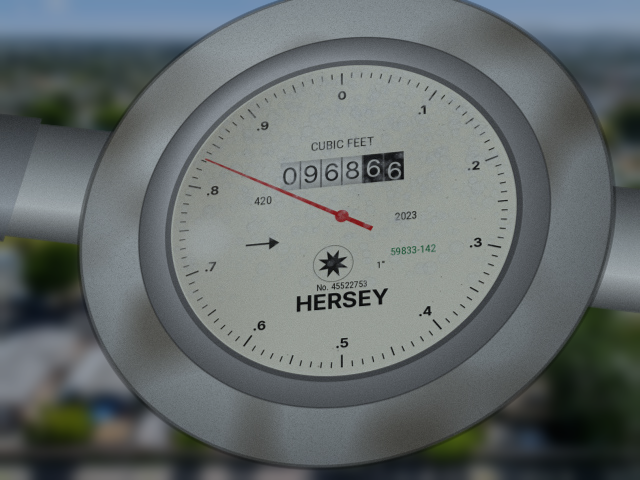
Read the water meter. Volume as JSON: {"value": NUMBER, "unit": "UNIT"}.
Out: {"value": 96865.83, "unit": "ft³"}
